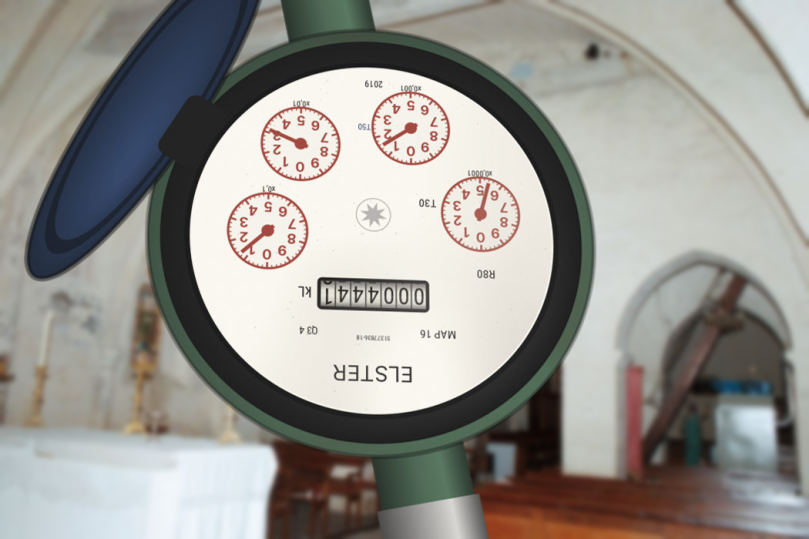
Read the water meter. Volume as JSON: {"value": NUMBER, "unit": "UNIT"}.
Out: {"value": 4441.1315, "unit": "kL"}
